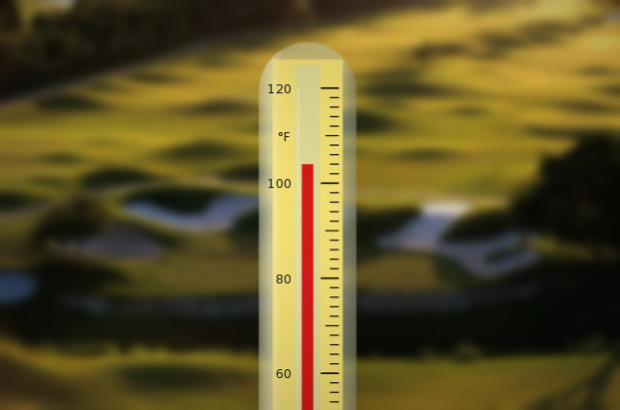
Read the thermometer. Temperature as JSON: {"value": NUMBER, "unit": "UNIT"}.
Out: {"value": 104, "unit": "°F"}
